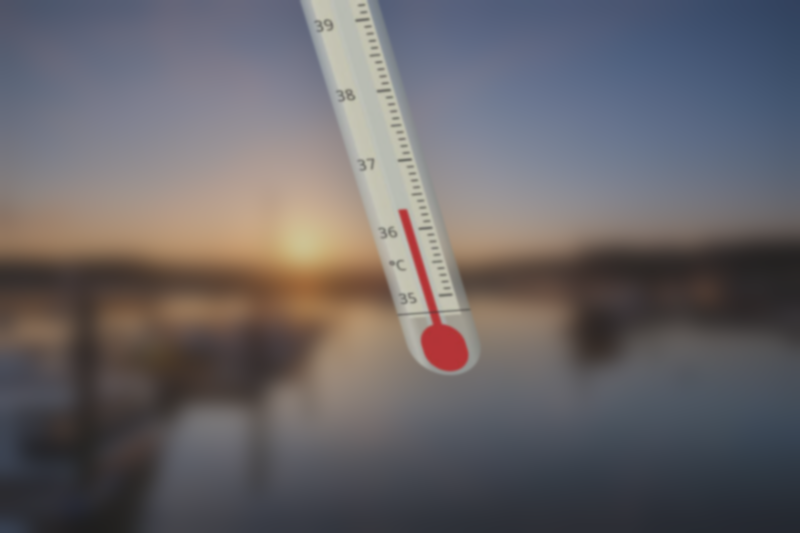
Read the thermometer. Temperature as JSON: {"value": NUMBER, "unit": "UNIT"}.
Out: {"value": 36.3, "unit": "°C"}
